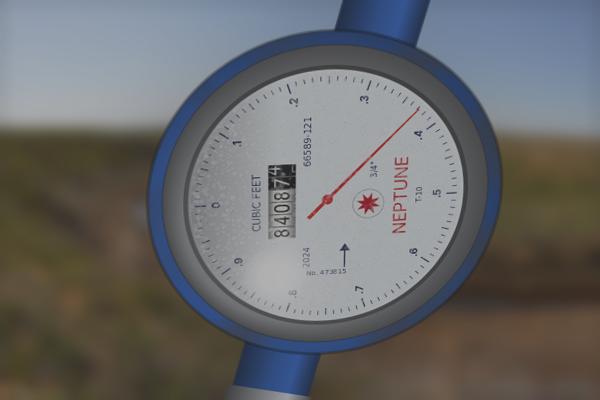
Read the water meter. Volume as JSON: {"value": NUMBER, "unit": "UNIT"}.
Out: {"value": 840874.37, "unit": "ft³"}
